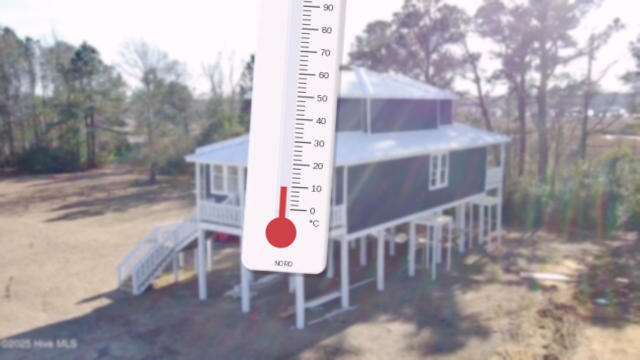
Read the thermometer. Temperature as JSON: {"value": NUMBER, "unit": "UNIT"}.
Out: {"value": 10, "unit": "°C"}
